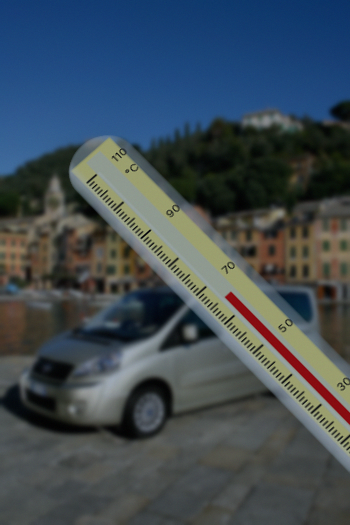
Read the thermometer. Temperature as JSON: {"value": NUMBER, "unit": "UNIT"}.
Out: {"value": 65, "unit": "°C"}
